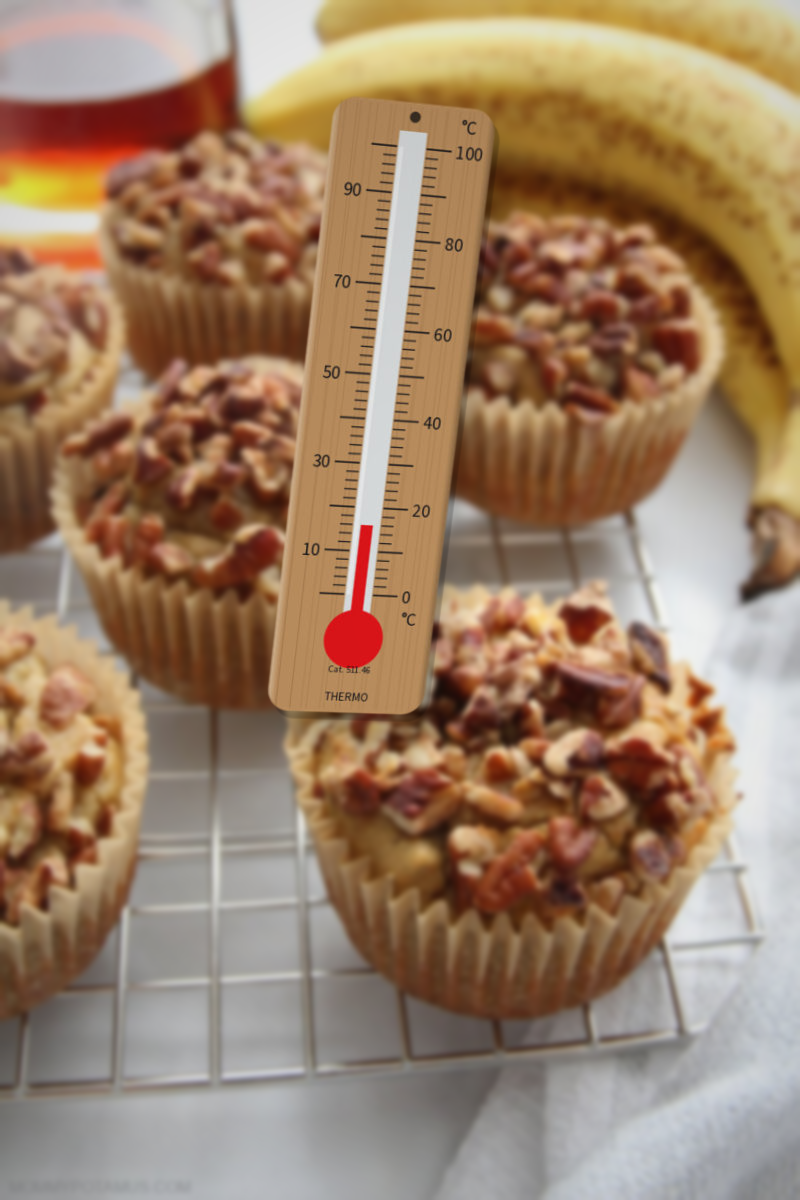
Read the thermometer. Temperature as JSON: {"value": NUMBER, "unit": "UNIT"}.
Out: {"value": 16, "unit": "°C"}
